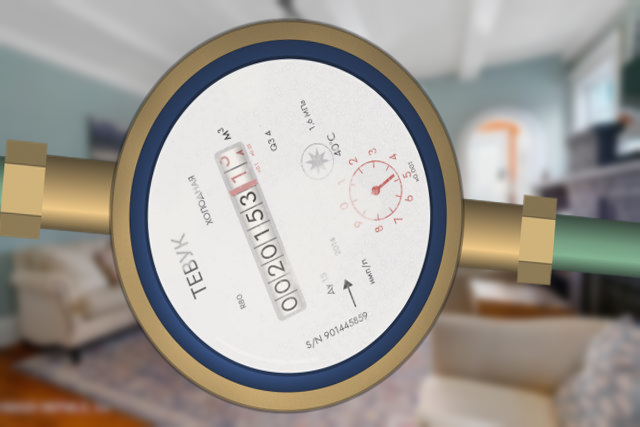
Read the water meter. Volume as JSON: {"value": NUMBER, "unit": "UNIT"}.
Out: {"value": 20153.134, "unit": "m³"}
